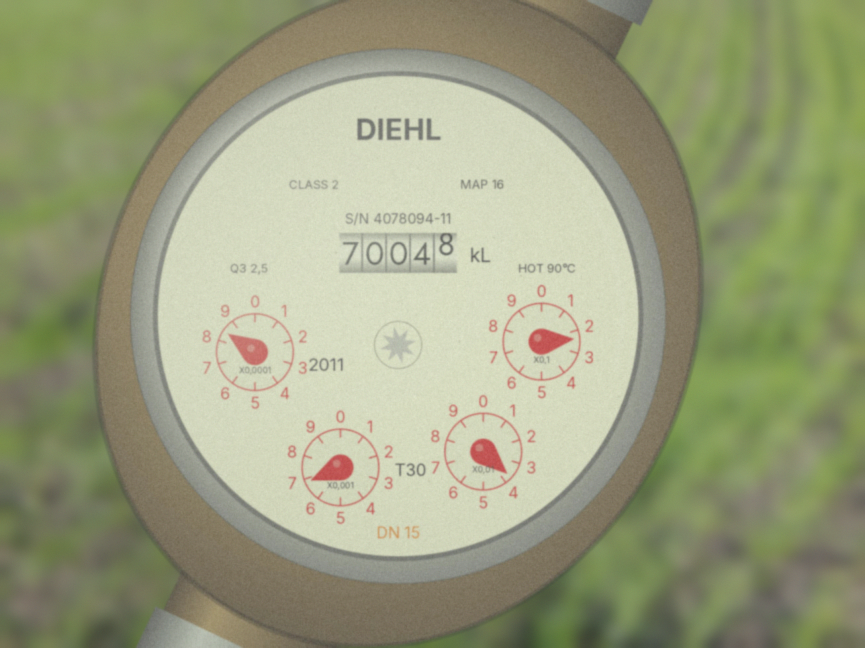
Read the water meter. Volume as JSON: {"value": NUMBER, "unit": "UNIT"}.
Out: {"value": 70048.2368, "unit": "kL"}
